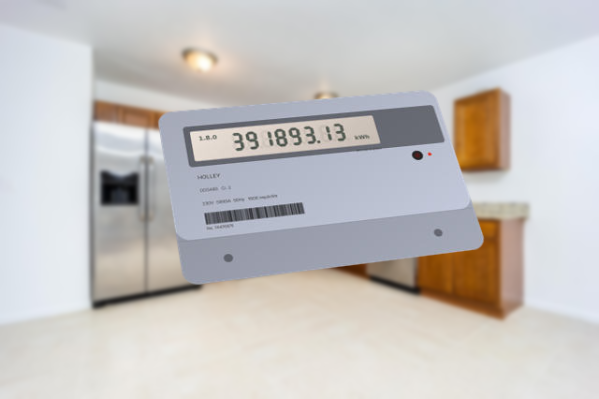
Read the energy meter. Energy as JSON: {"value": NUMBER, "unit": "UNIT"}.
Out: {"value": 391893.13, "unit": "kWh"}
